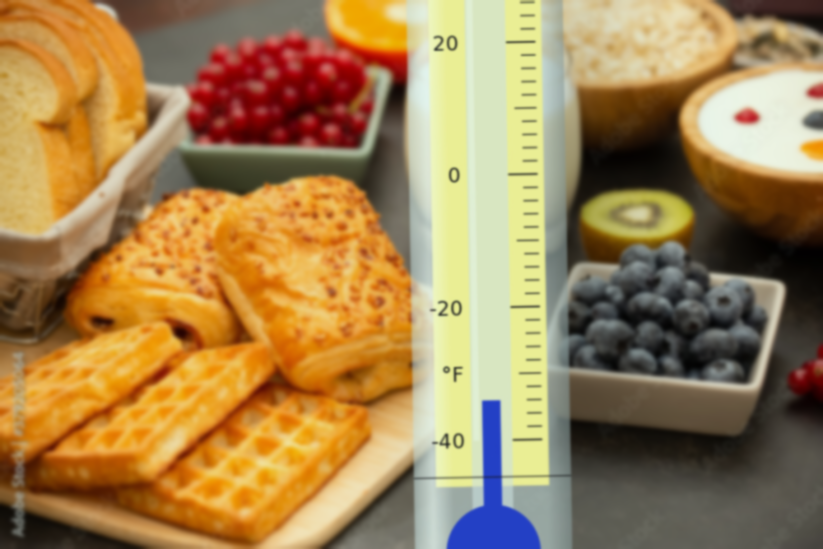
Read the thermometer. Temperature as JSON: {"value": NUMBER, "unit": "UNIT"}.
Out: {"value": -34, "unit": "°F"}
